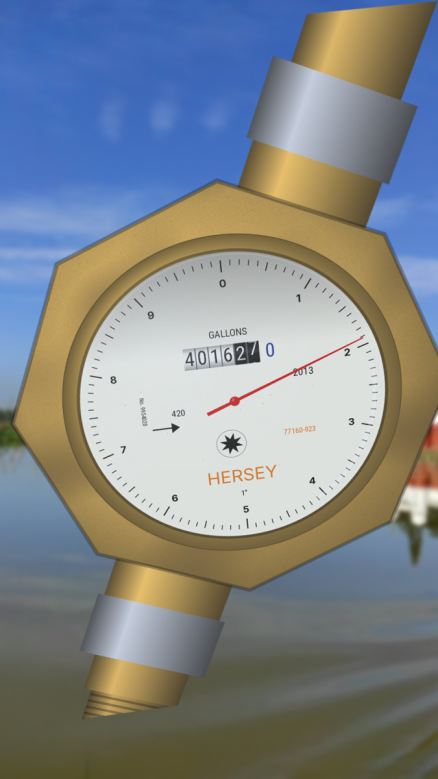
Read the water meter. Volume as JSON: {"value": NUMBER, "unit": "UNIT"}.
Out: {"value": 4016271.9, "unit": "gal"}
